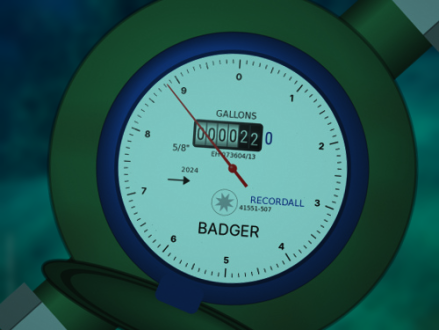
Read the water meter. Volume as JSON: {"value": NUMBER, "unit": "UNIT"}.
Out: {"value": 218.8, "unit": "gal"}
